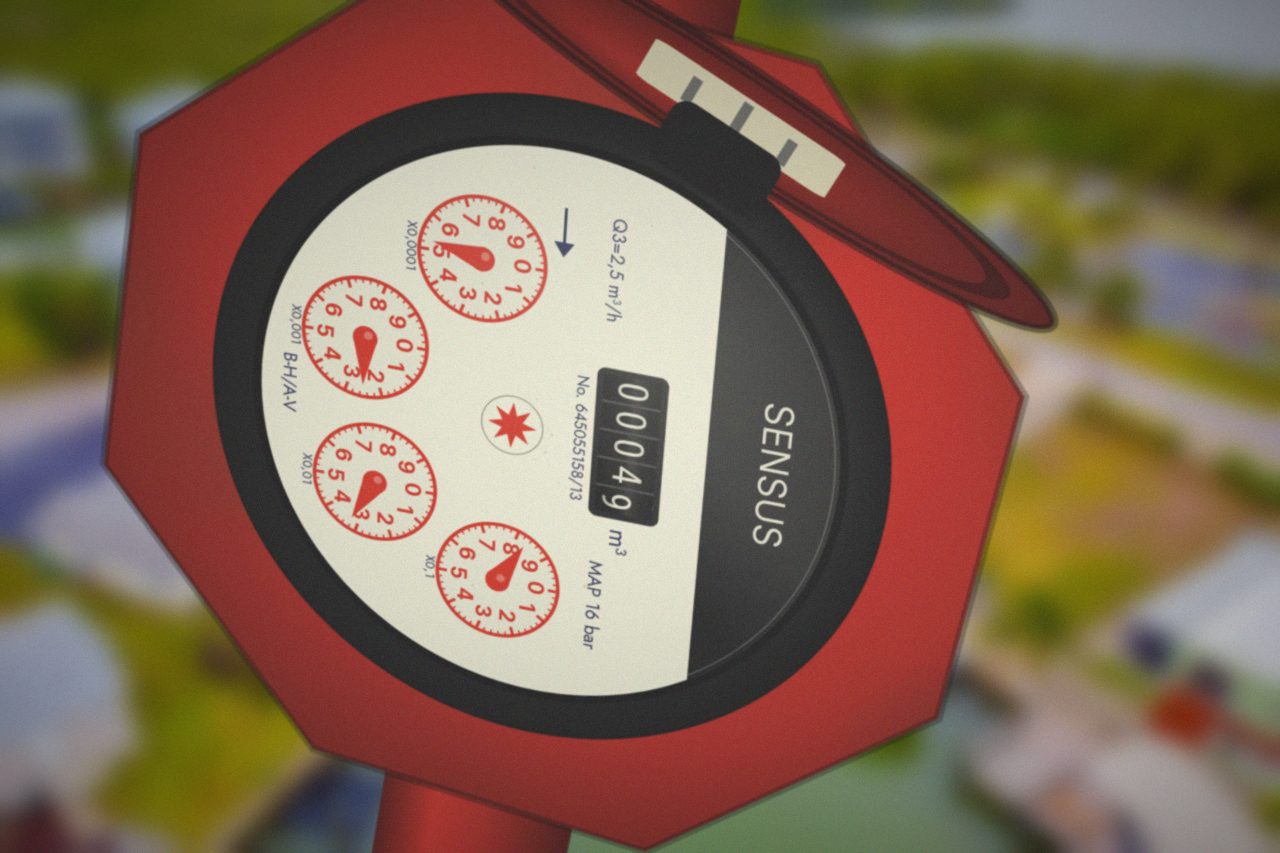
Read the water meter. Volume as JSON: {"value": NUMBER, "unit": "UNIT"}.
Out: {"value": 48.8325, "unit": "m³"}
